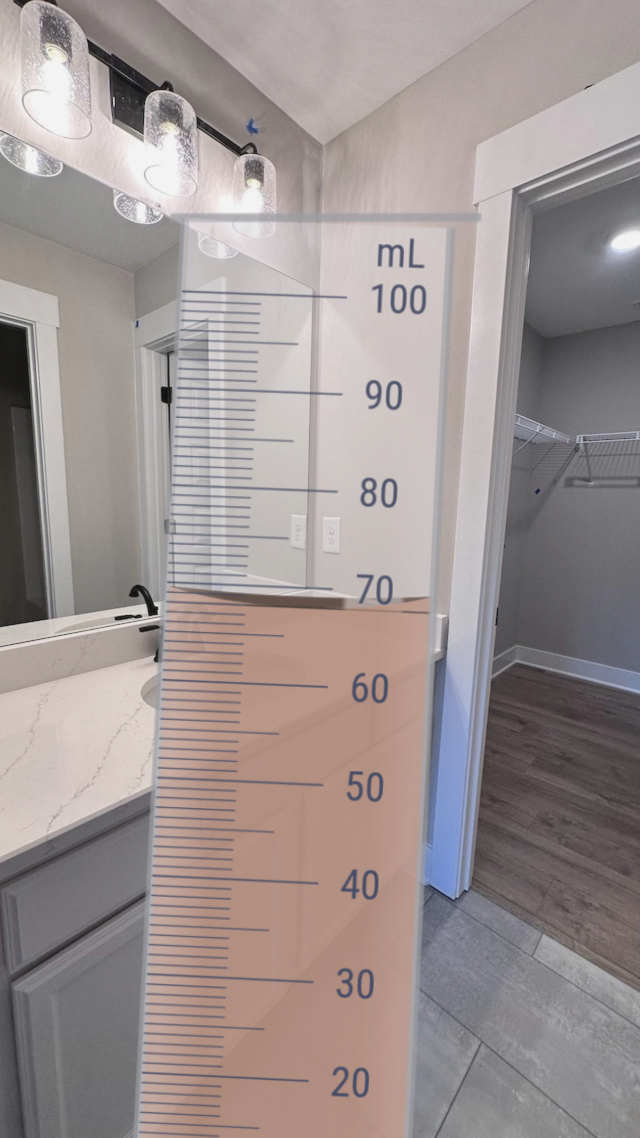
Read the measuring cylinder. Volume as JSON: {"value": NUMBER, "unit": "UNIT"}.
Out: {"value": 68, "unit": "mL"}
